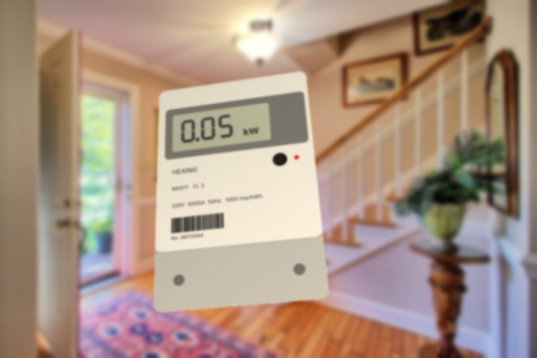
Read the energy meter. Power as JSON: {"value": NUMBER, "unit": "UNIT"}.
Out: {"value": 0.05, "unit": "kW"}
